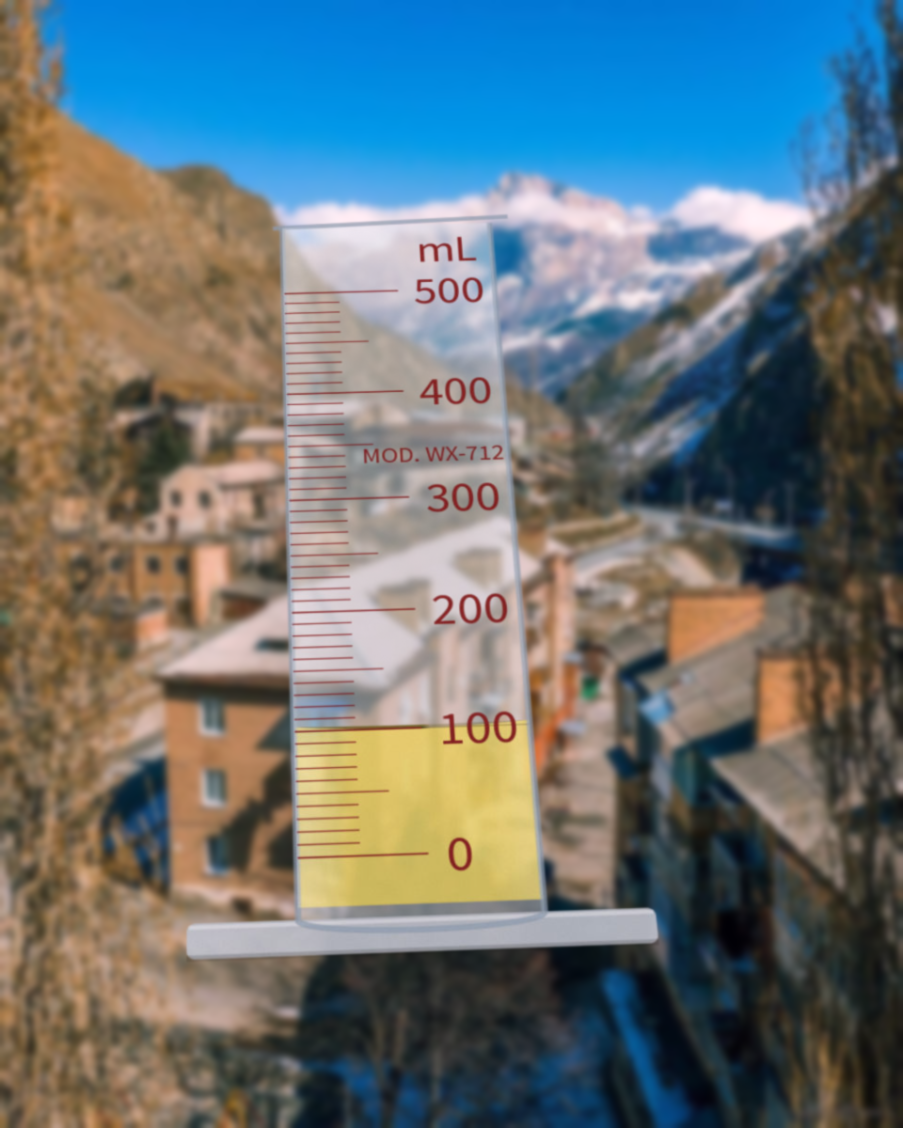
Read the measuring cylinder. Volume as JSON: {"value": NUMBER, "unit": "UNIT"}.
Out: {"value": 100, "unit": "mL"}
